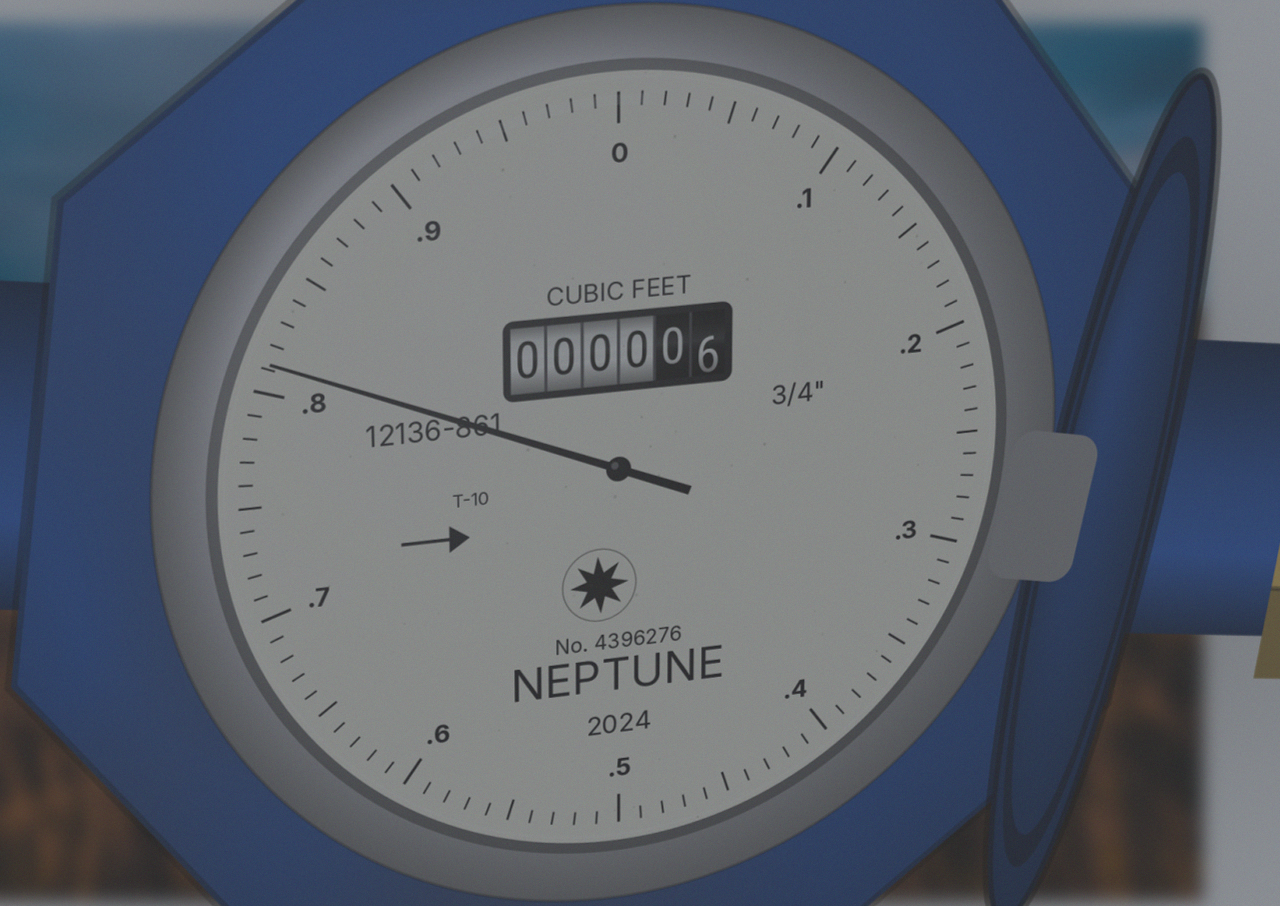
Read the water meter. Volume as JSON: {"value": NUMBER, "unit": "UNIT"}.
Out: {"value": 5.81, "unit": "ft³"}
